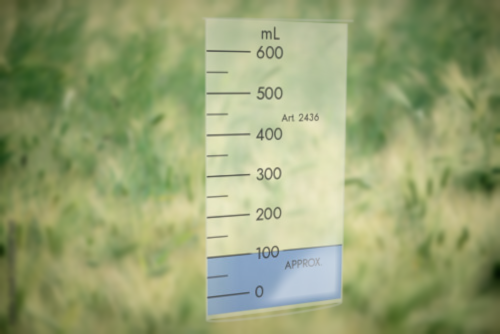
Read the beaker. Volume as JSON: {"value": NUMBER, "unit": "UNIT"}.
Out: {"value": 100, "unit": "mL"}
